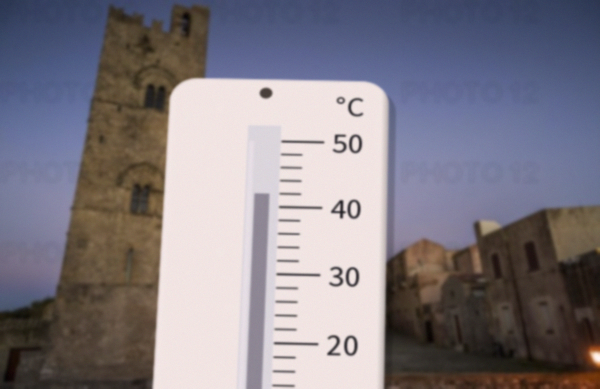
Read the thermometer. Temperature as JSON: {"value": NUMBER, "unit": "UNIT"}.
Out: {"value": 42, "unit": "°C"}
